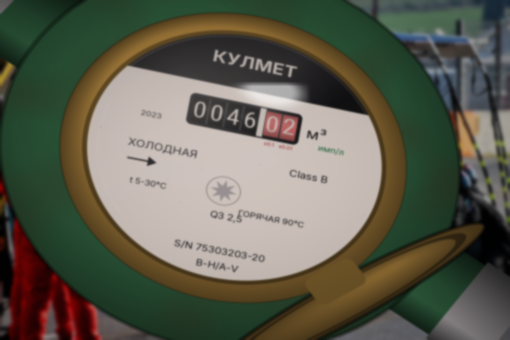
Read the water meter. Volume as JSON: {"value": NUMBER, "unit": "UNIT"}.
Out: {"value": 46.02, "unit": "m³"}
